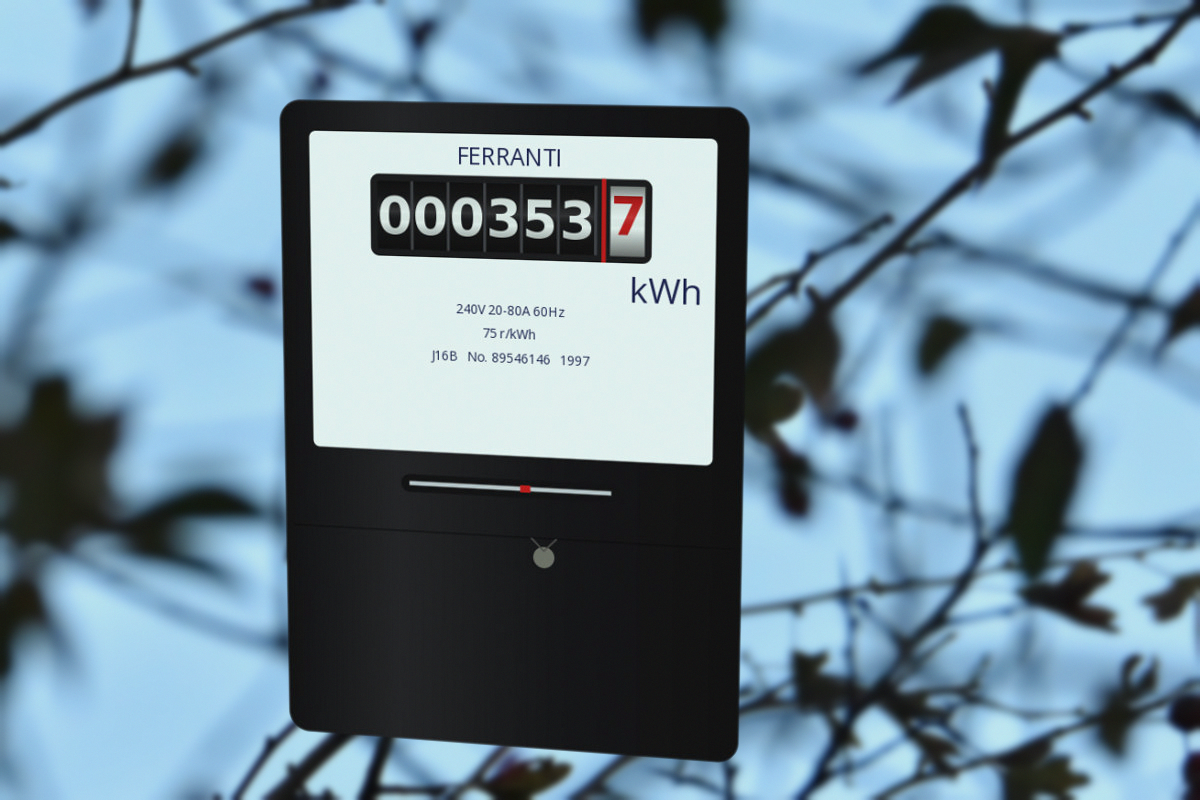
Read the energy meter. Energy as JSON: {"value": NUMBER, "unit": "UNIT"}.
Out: {"value": 353.7, "unit": "kWh"}
